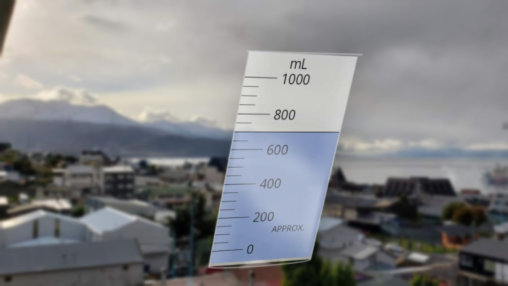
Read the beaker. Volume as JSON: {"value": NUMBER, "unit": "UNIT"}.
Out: {"value": 700, "unit": "mL"}
